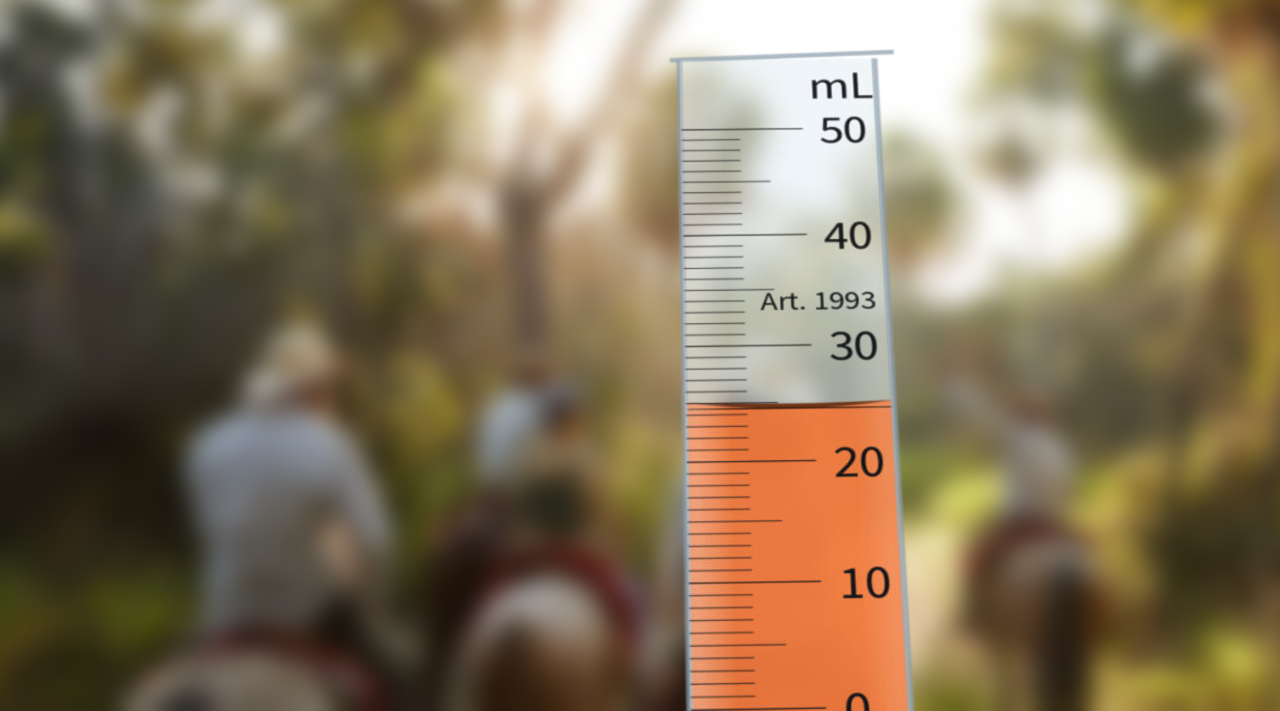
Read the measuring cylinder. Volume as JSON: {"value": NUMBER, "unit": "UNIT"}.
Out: {"value": 24.5, "unit": "mL"}
